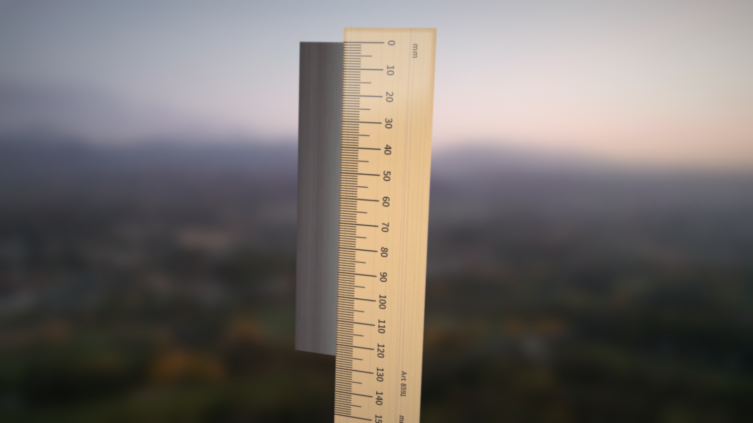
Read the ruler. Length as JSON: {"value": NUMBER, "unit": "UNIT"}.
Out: {"value": 125, "unit": "mm"}
